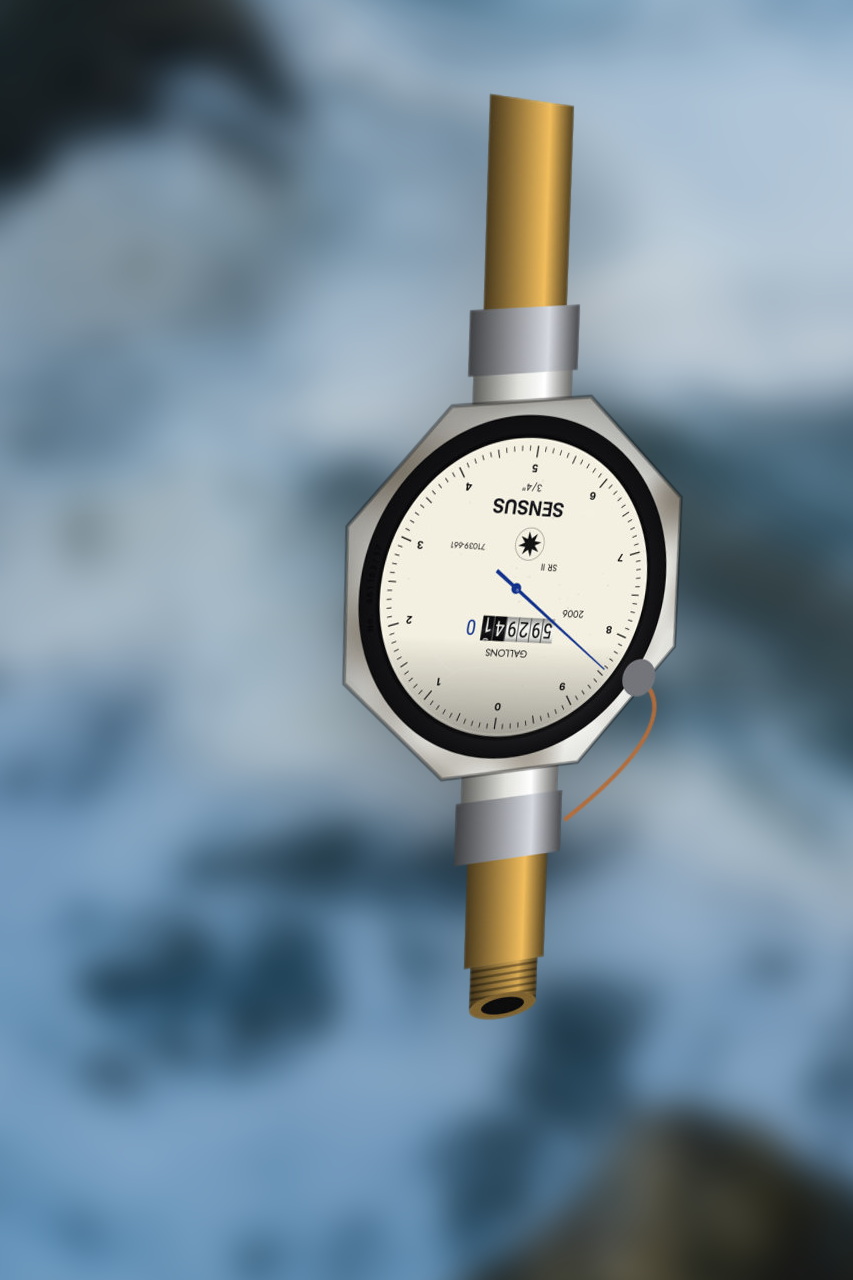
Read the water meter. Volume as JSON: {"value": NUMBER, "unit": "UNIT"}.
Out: {"value": 5929408.4, "unit": "gal"}
